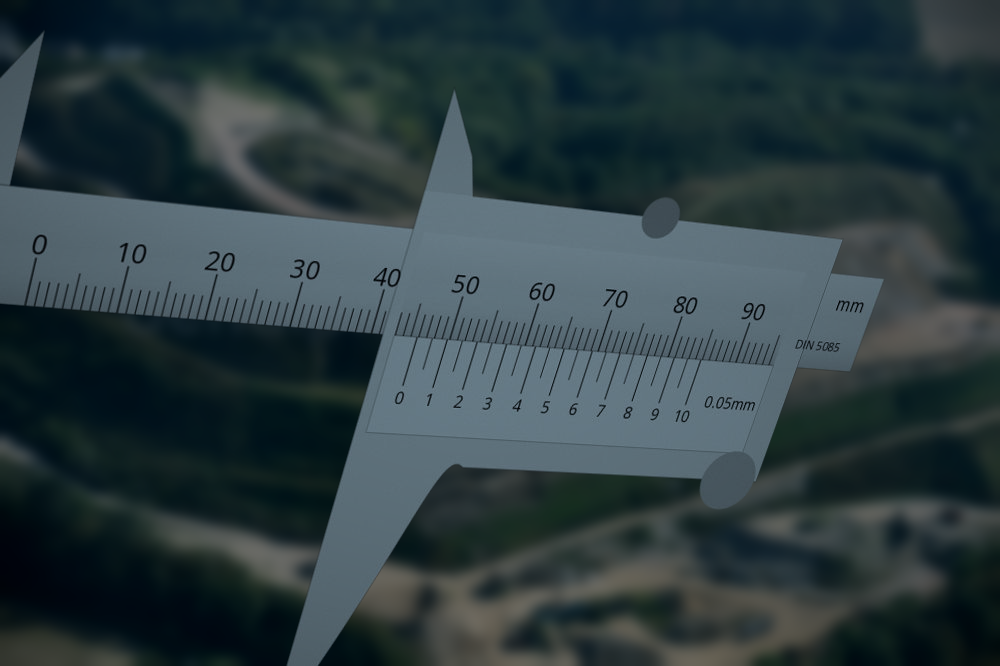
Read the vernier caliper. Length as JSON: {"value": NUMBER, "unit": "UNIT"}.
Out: {"value": 45.8, "unit": "mm"}
